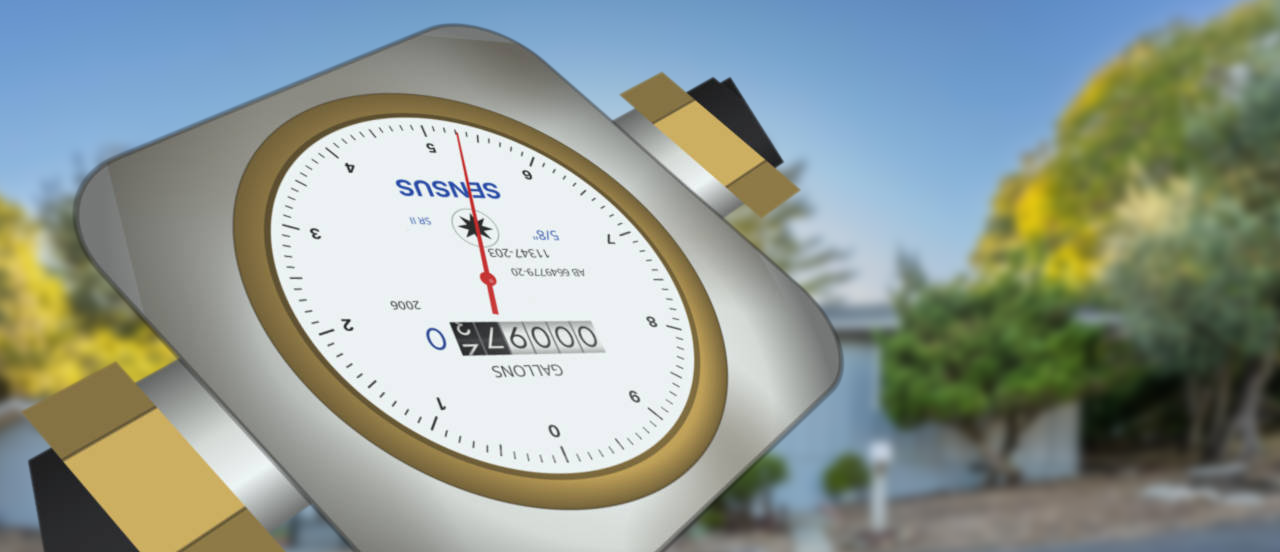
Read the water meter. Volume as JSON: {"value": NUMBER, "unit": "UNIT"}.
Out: {"value": 9725.3, "unit": "gal"}
